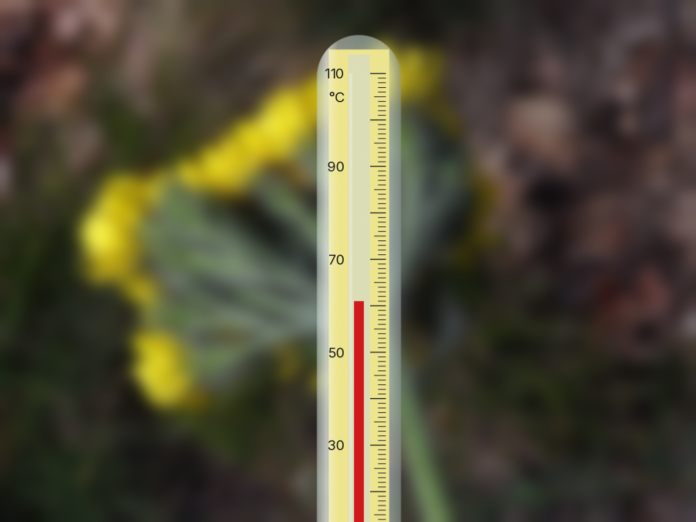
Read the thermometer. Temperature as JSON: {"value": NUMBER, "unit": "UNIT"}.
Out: {"value": 61, "unit": "°C"}
